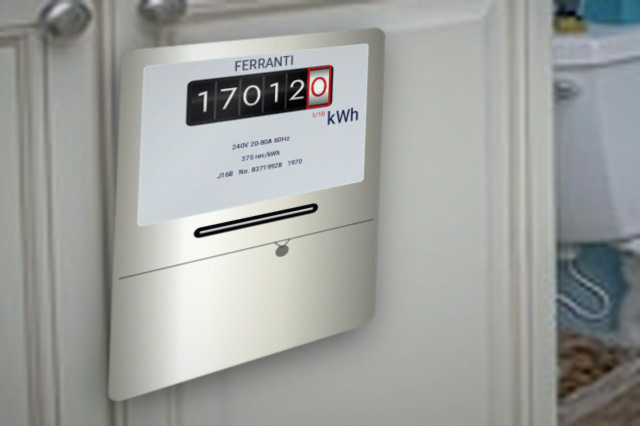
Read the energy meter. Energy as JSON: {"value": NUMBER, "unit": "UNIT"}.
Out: {"value": 17012.0, "unit": "kWh"}
